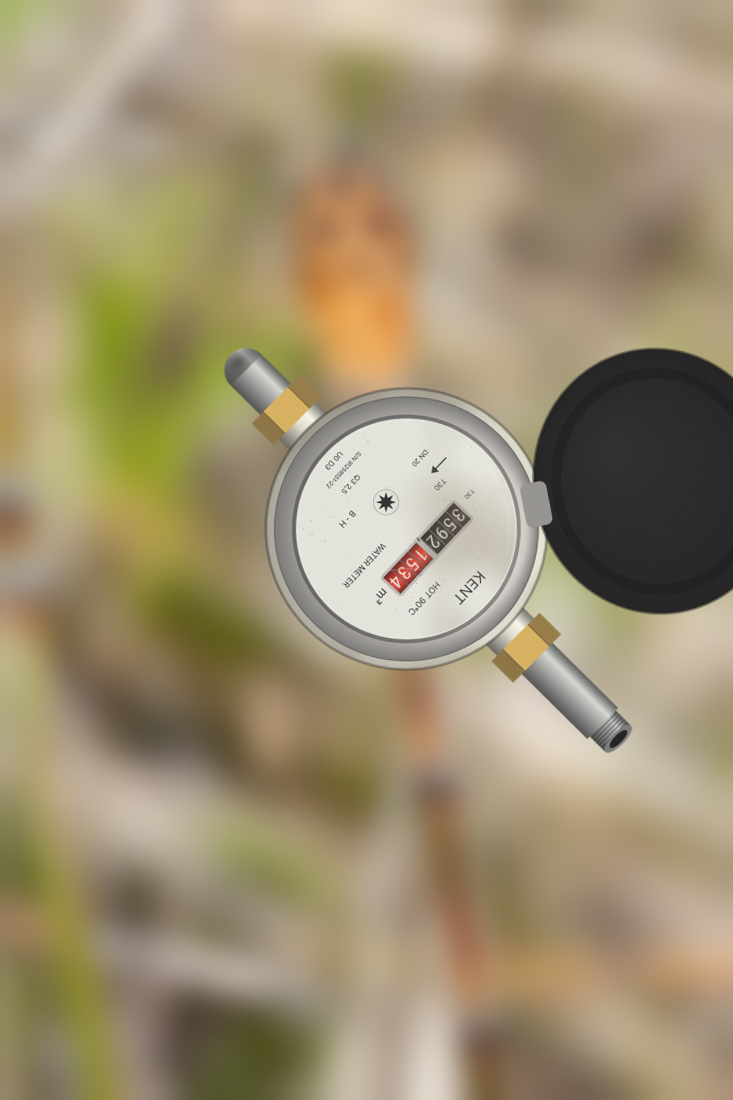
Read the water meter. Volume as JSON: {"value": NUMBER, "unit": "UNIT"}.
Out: {"value": 3592.1534, "unit": "m³"}
